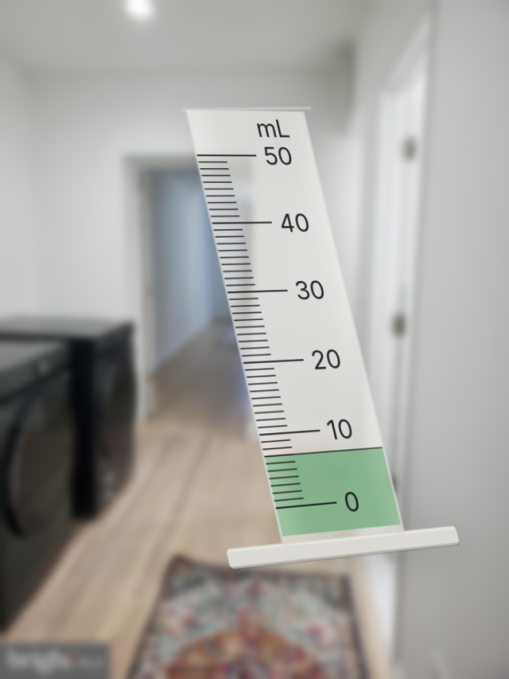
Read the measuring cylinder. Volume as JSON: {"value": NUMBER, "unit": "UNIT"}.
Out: {"value": 7, "unit": "mL"}
